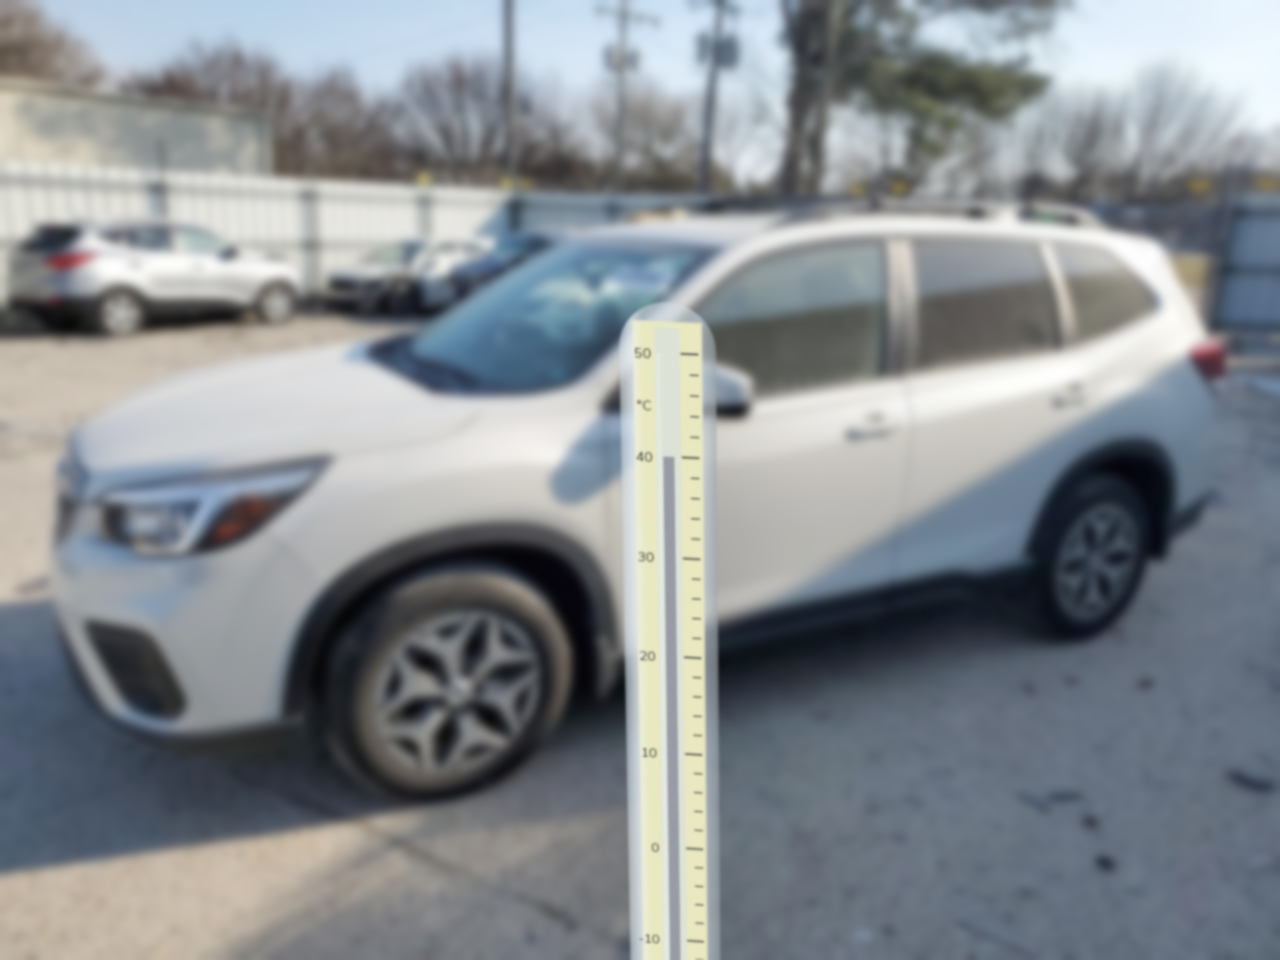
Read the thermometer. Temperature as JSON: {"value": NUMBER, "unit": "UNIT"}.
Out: {"value": 40, "unit": "°C"}
